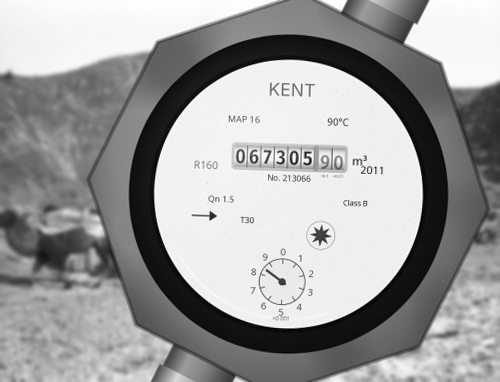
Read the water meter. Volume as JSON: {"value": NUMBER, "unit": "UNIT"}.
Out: {"value": 67305.898, "unit": "m³"}
